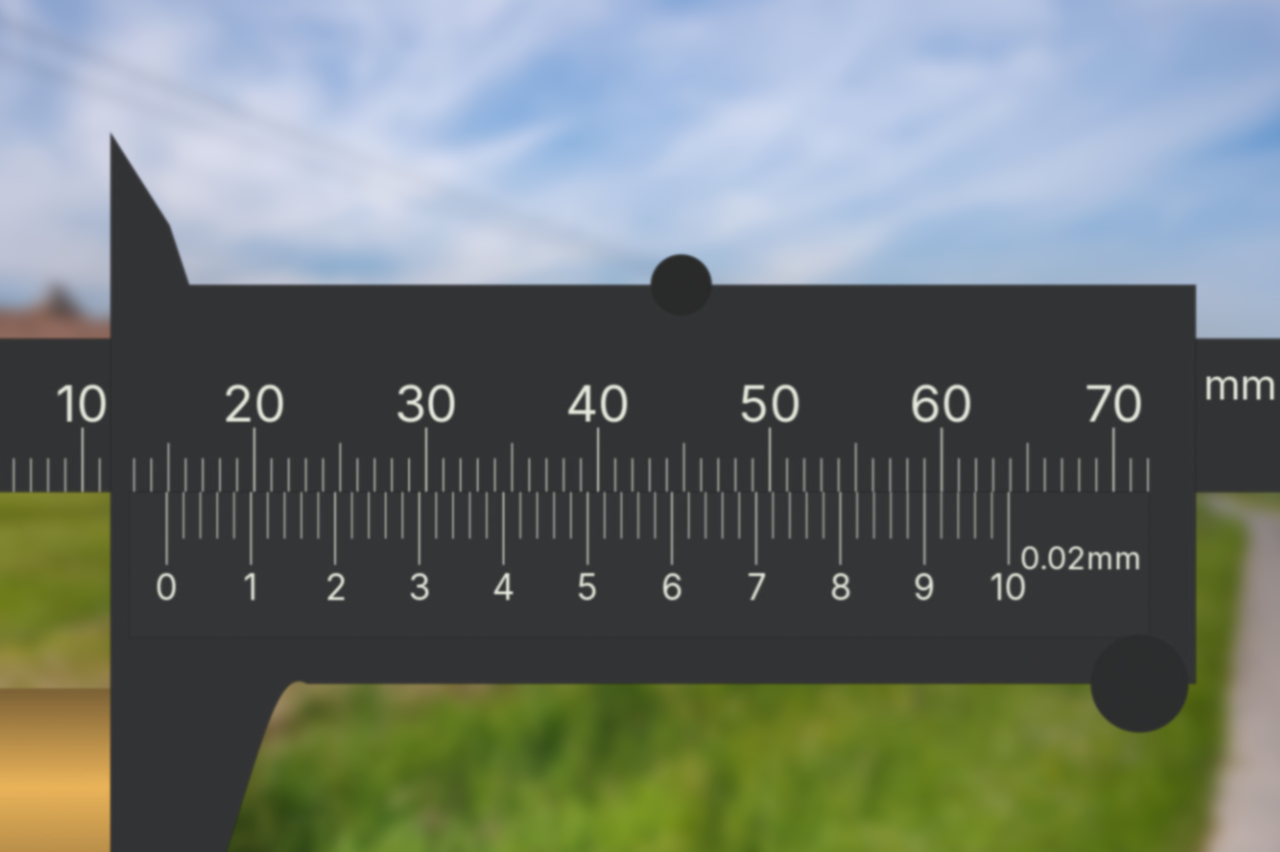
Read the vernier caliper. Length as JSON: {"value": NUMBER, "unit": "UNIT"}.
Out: {"value": 14.9, "unit": "mm"}
